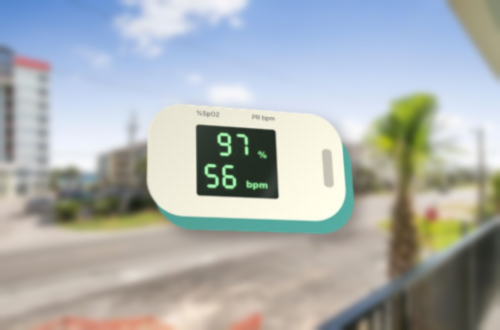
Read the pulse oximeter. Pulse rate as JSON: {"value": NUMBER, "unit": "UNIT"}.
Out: {"value": 56, "unit": "bpm"}
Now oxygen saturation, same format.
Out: {"value": 97, "unit": "%"}
